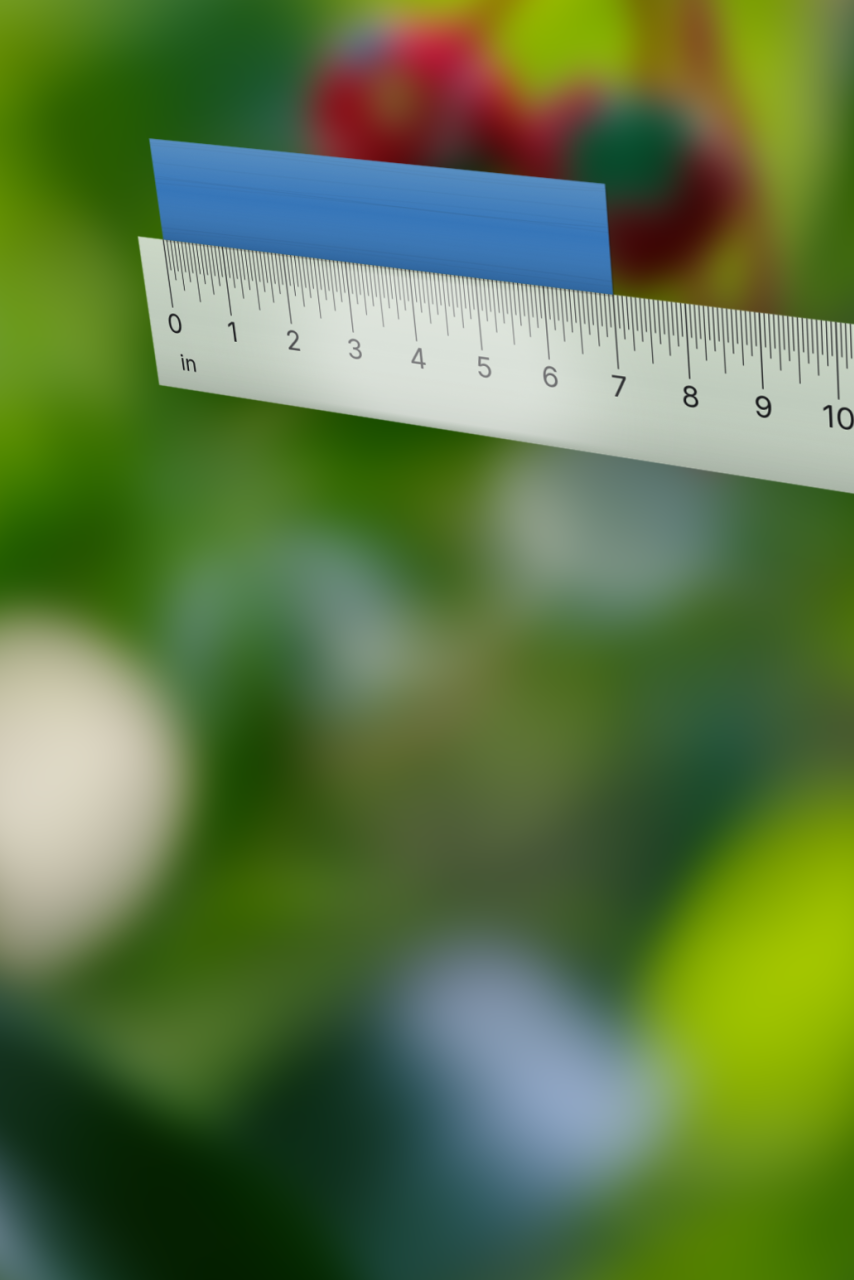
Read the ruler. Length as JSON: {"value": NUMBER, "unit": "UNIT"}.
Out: {"value": 7, "unit": "in"}
